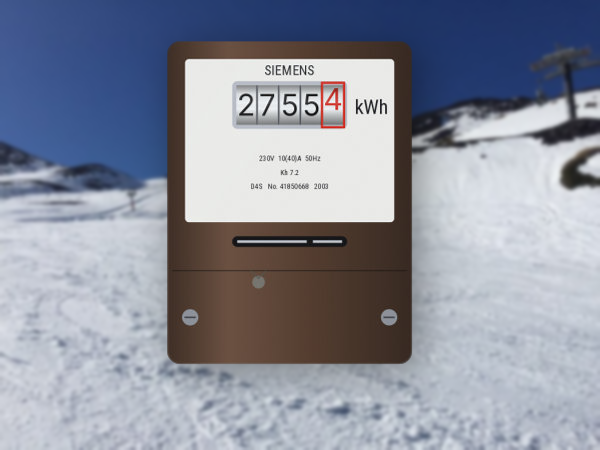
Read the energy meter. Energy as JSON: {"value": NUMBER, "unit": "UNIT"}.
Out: {"value": 2755.4, "unit": "kWh"}
